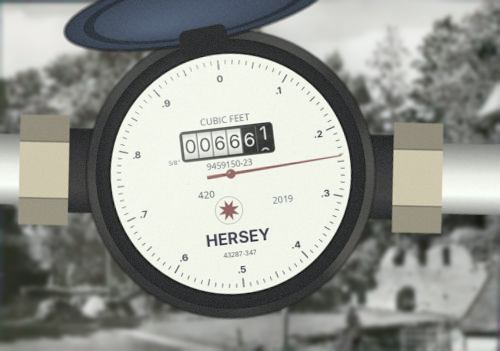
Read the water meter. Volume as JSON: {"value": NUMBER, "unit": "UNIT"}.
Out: {"value": 6661.24, "unit": "ft³"}
